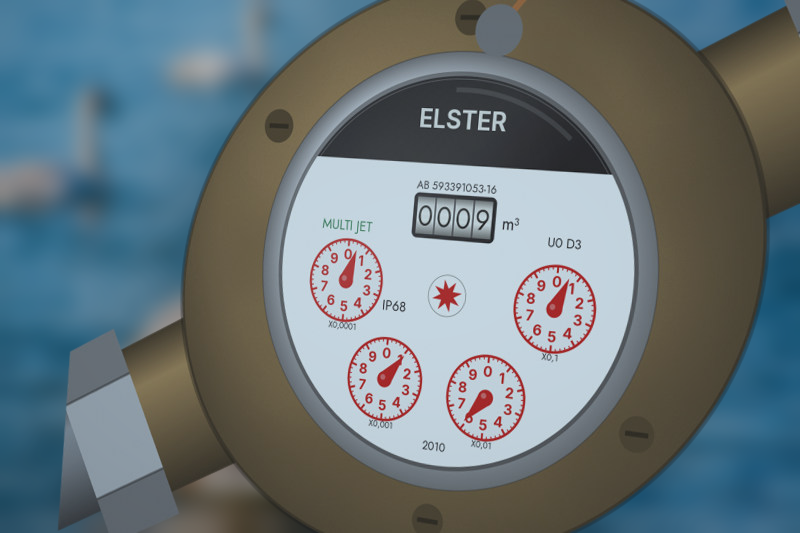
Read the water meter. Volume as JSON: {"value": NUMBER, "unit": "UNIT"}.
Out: {"value": 9.0610, "unit": "m³"}
